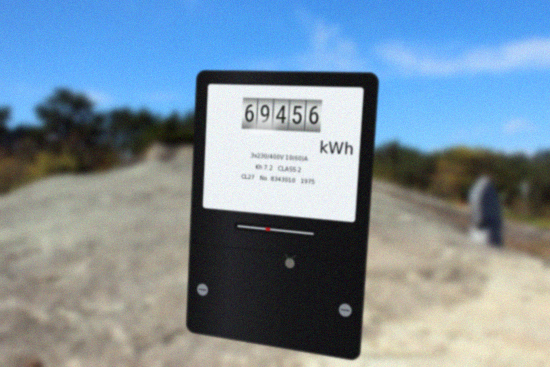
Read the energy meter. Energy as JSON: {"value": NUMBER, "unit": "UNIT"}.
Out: {"value": 69456, "unit": "kWh"}
